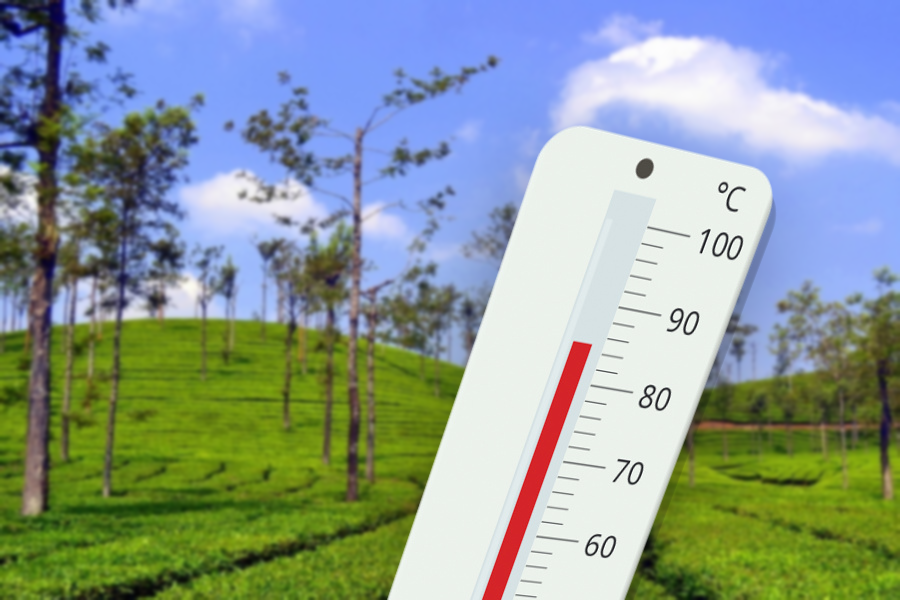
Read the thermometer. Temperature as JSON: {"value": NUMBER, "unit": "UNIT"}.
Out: {"value": 85, "unit": "°C"}
